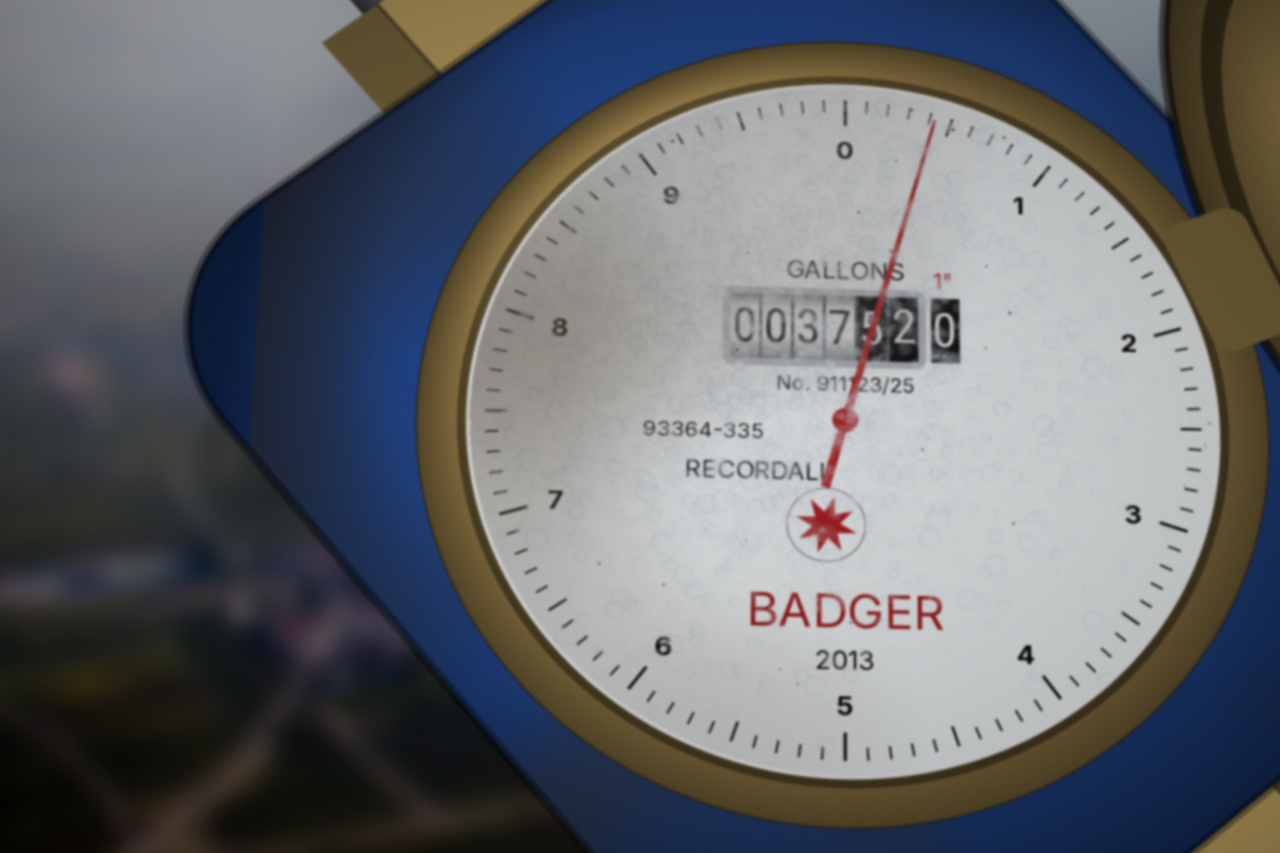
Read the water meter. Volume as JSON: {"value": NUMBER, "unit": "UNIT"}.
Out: {"value": 37520.4, "unit": "gal"}
